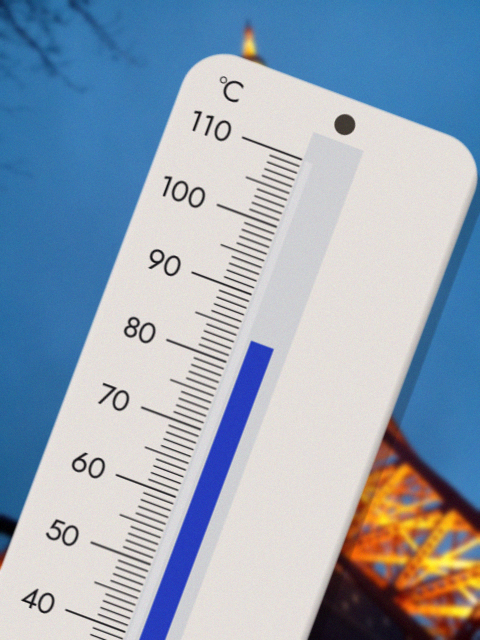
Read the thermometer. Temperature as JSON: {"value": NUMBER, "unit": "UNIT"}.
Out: {"value": 84, "unit": "°C"}
